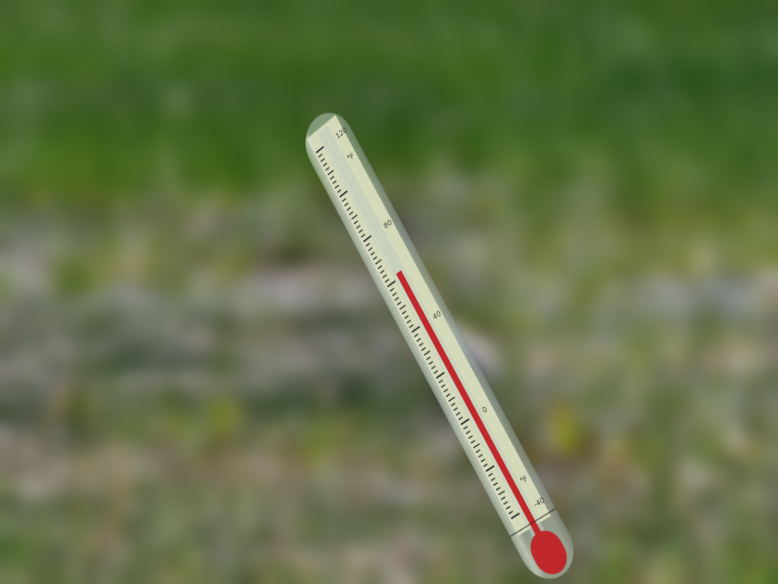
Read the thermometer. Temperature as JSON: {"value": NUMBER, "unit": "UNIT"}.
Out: {"value": 62, "unit": "°F"}
